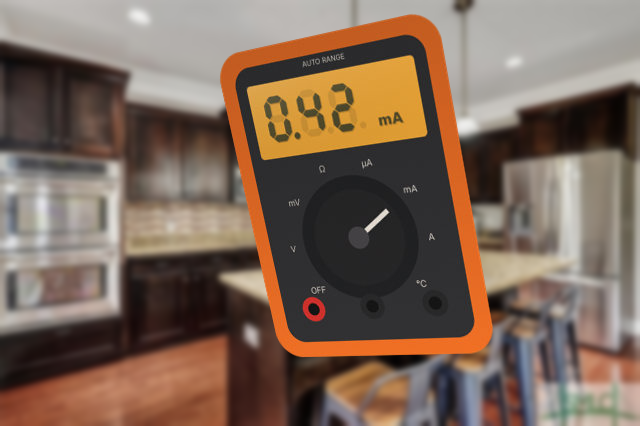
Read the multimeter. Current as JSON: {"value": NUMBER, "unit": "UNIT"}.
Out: {"value": 0.42, "unit": "mA"}
